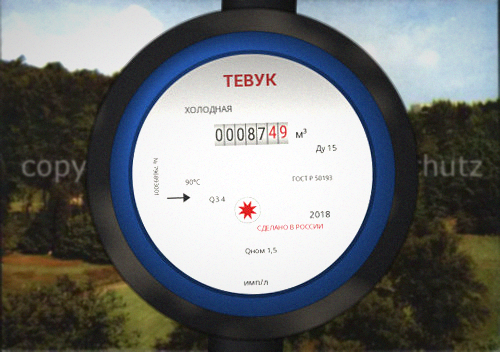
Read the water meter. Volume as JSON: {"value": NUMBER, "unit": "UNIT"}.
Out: {"value": 87.49, "unit": "m³"}
